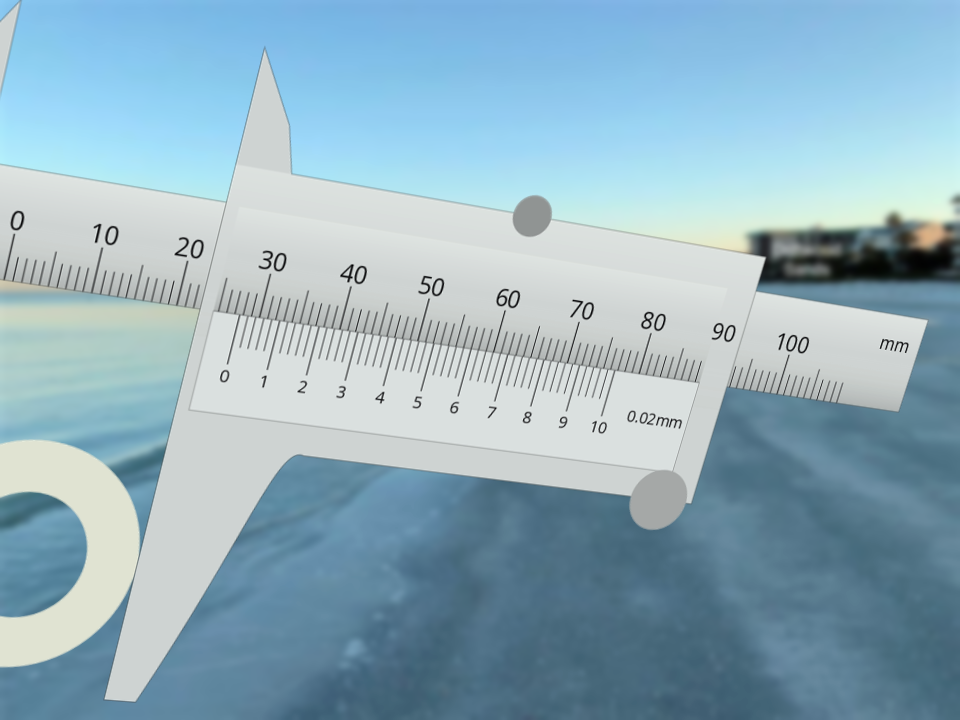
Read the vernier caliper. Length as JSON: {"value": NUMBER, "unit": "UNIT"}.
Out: {"value": 27.6, "unit": "mm"}
